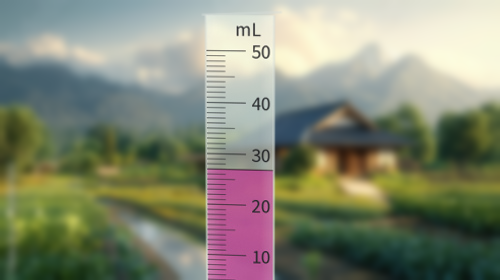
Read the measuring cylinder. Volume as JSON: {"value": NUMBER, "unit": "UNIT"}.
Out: {"value": 27, "unit": "mL"}
